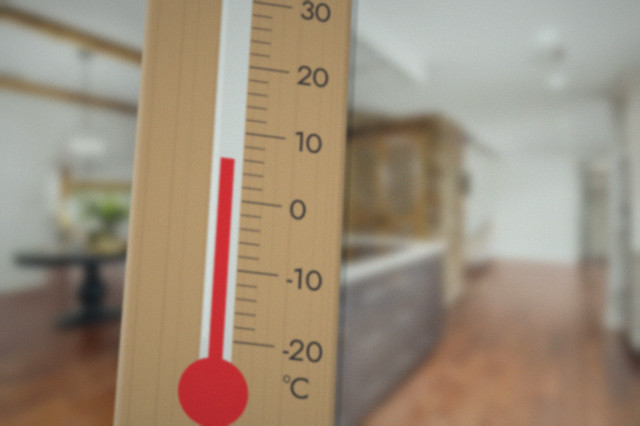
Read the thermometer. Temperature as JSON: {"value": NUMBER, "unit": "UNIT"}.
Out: {"value": 6, "unit": "°C"}
